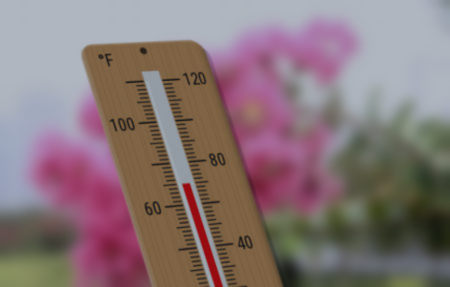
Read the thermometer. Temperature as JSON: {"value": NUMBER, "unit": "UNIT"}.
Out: {"value": 70, "unit": "°F"}
